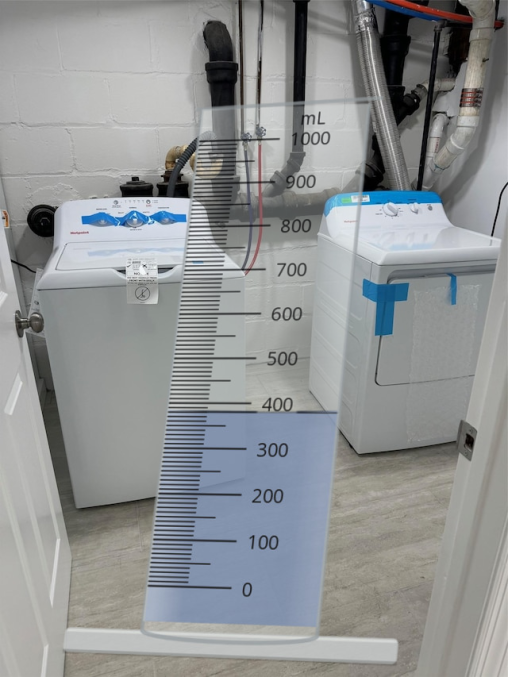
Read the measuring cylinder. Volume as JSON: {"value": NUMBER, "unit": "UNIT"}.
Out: {"value": 380, "unit": "mL"}
